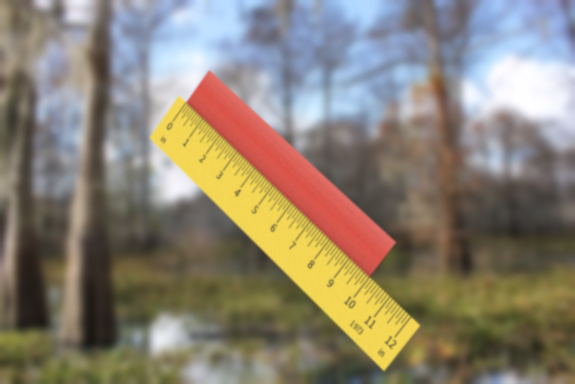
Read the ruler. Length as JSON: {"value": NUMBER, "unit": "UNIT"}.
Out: {"value": 10, "unit": "in"}
